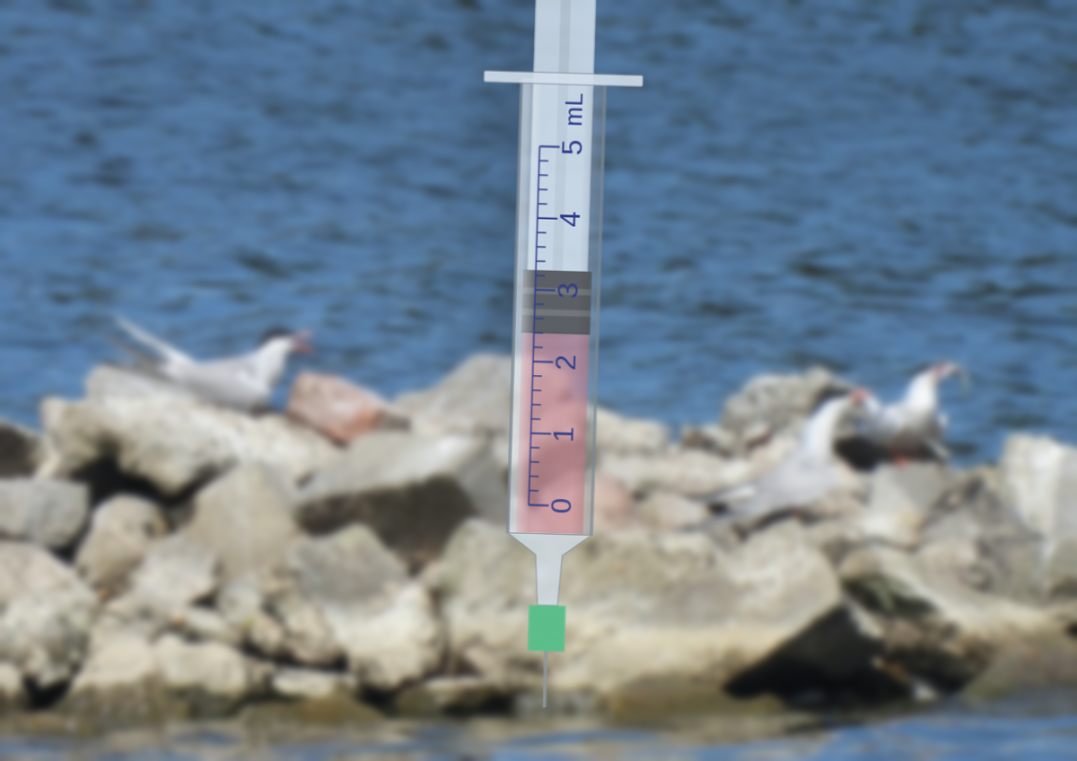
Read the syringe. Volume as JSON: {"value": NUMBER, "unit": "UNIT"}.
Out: {"value": 2.4, "unit": "mL"}
